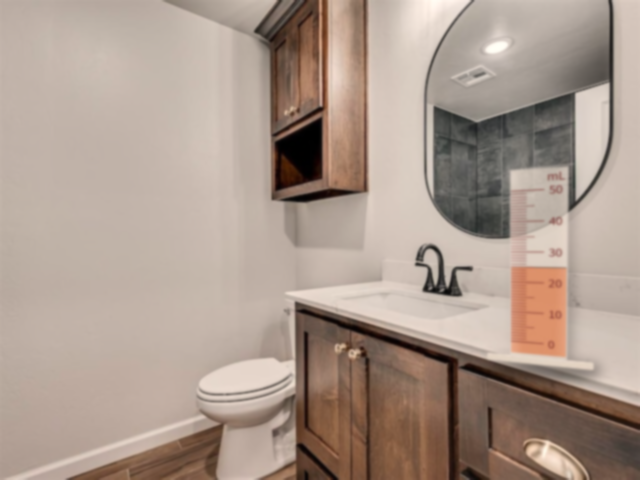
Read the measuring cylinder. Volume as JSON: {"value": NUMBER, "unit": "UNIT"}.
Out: {"value": 25, "unit": "mL"}
